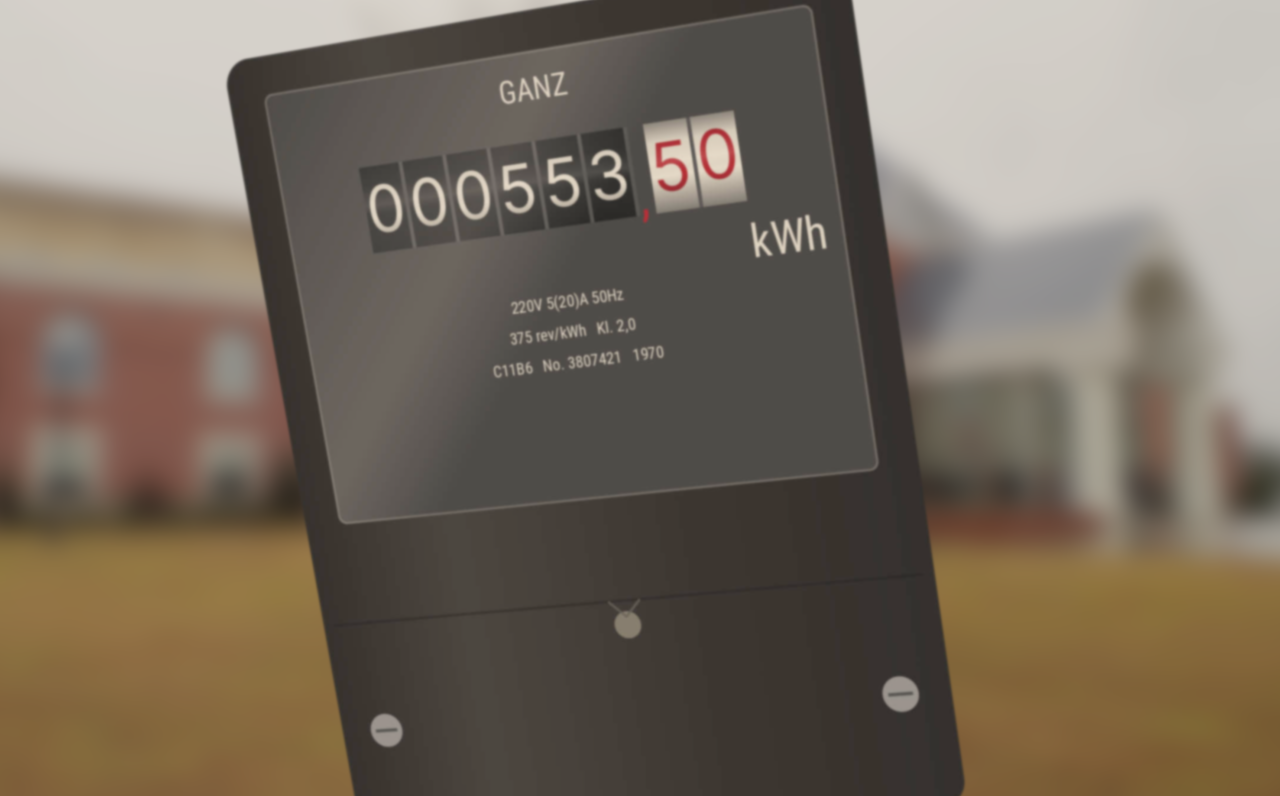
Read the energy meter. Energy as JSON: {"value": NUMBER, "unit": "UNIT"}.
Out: {"value": 553.50, "unit": "kWh"}
